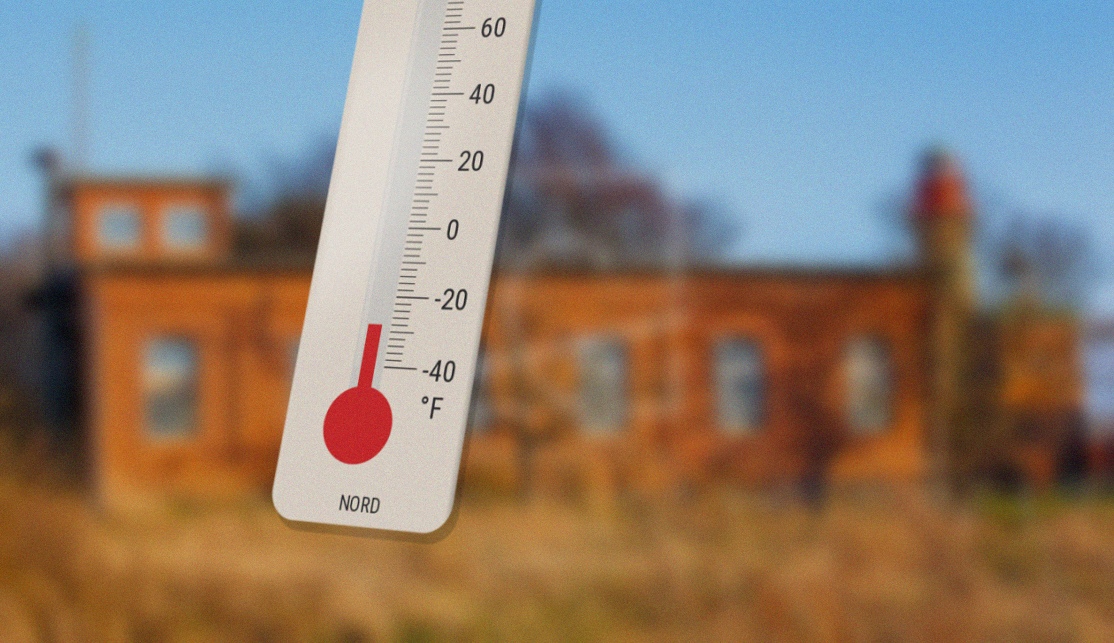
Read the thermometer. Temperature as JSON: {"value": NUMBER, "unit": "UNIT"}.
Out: {"value": -28, "unit": "°F"}
